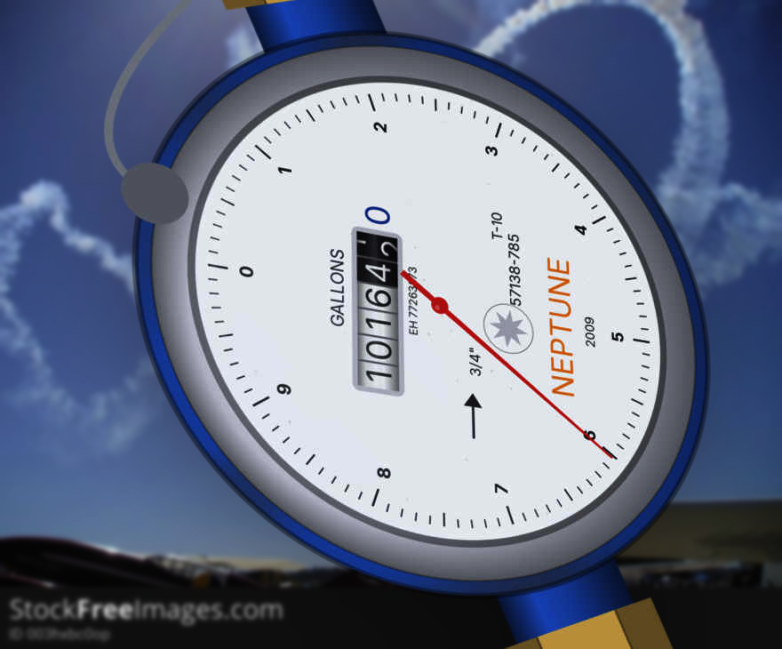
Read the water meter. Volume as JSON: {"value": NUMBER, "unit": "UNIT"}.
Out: {"value": 1016416.0, "unit": "gal"}
